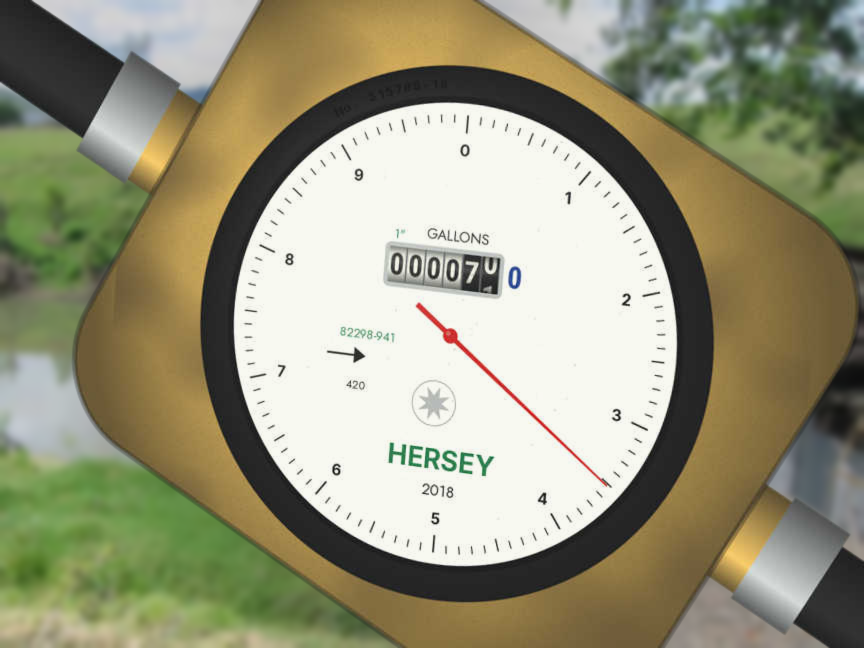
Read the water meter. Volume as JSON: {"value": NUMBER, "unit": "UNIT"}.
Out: {"value": 703.5, "unit": "gal"}
